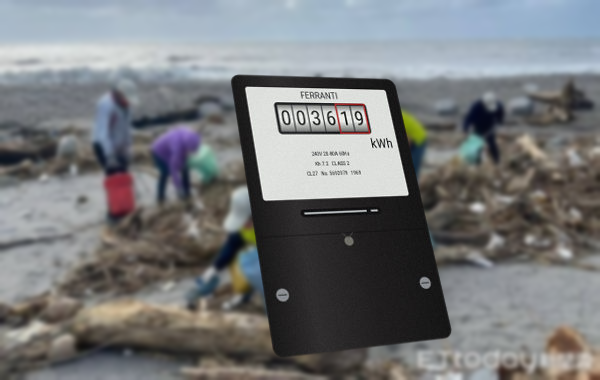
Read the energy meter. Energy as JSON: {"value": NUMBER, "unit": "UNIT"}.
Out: {"value": 36.19, "unit": "kWh"}
